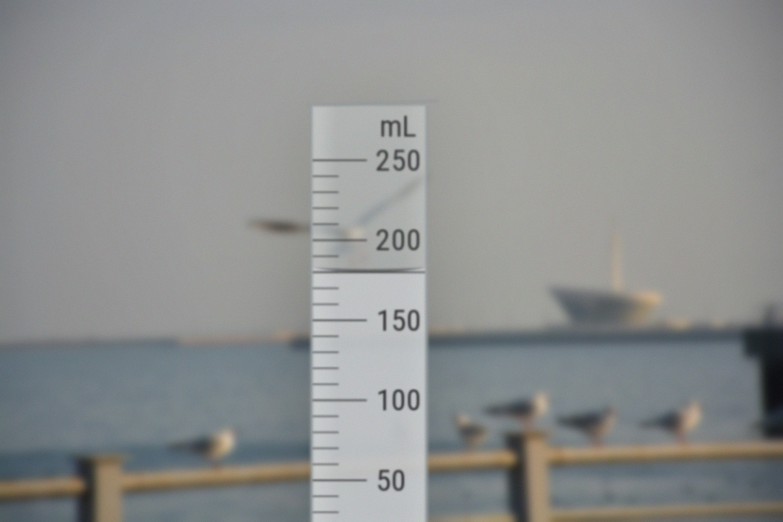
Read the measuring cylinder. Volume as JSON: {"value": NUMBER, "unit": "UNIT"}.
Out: {"value": 180, "unit": "mL"}
